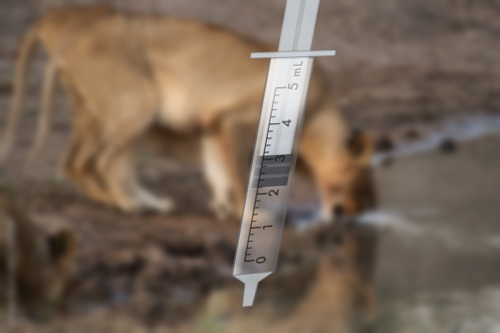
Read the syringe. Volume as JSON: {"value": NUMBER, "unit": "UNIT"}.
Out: {"value": 2.2, "unit": "mL"}
